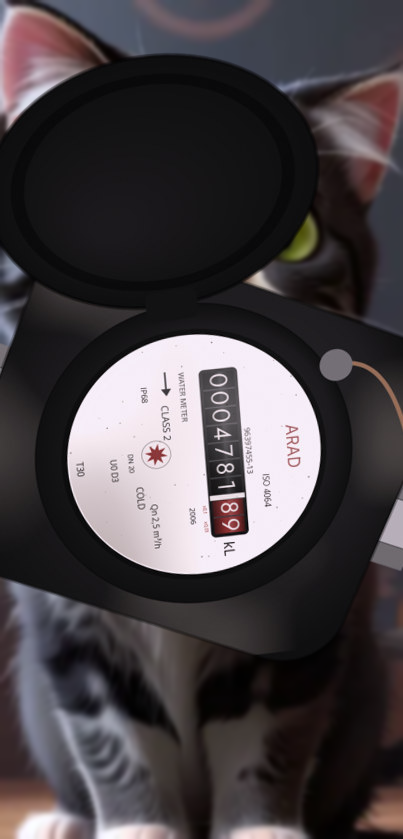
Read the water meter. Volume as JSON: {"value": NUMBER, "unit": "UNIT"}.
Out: {"value": 4781.89, "unit": "kL"}
